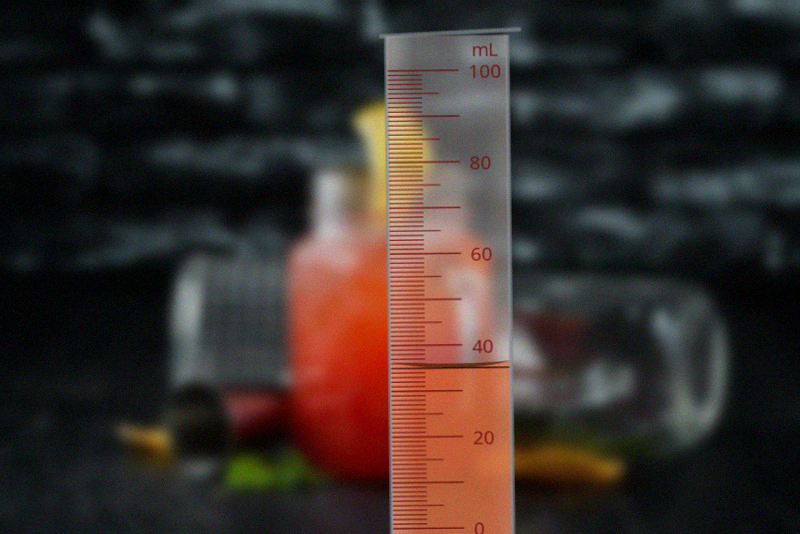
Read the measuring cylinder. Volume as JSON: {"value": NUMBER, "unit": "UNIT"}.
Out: {"value": 35, "unit": "mL"}
